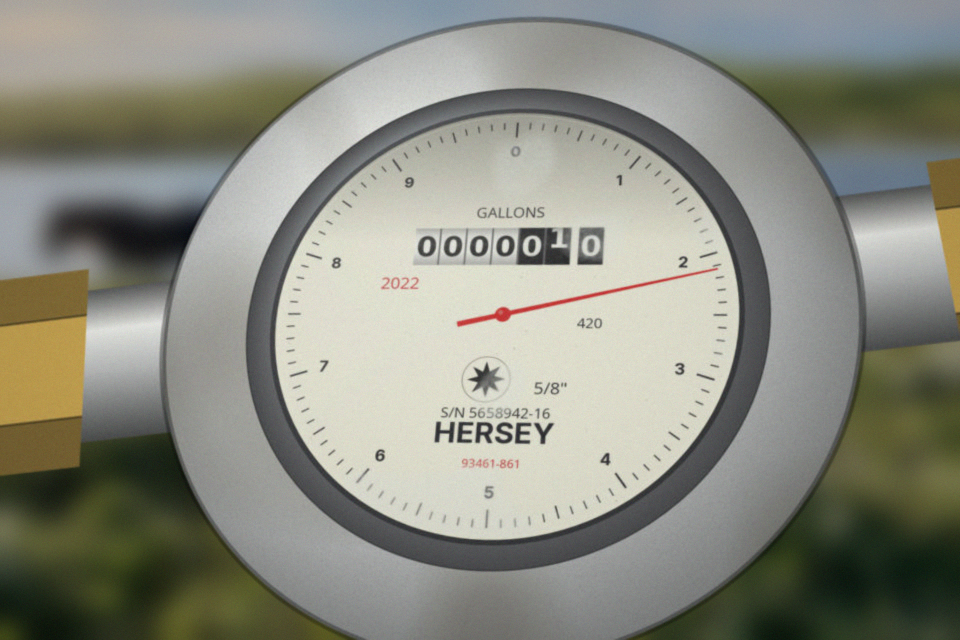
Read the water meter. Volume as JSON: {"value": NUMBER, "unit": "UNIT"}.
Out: {"value": 12.1, "unit": "gal"}
